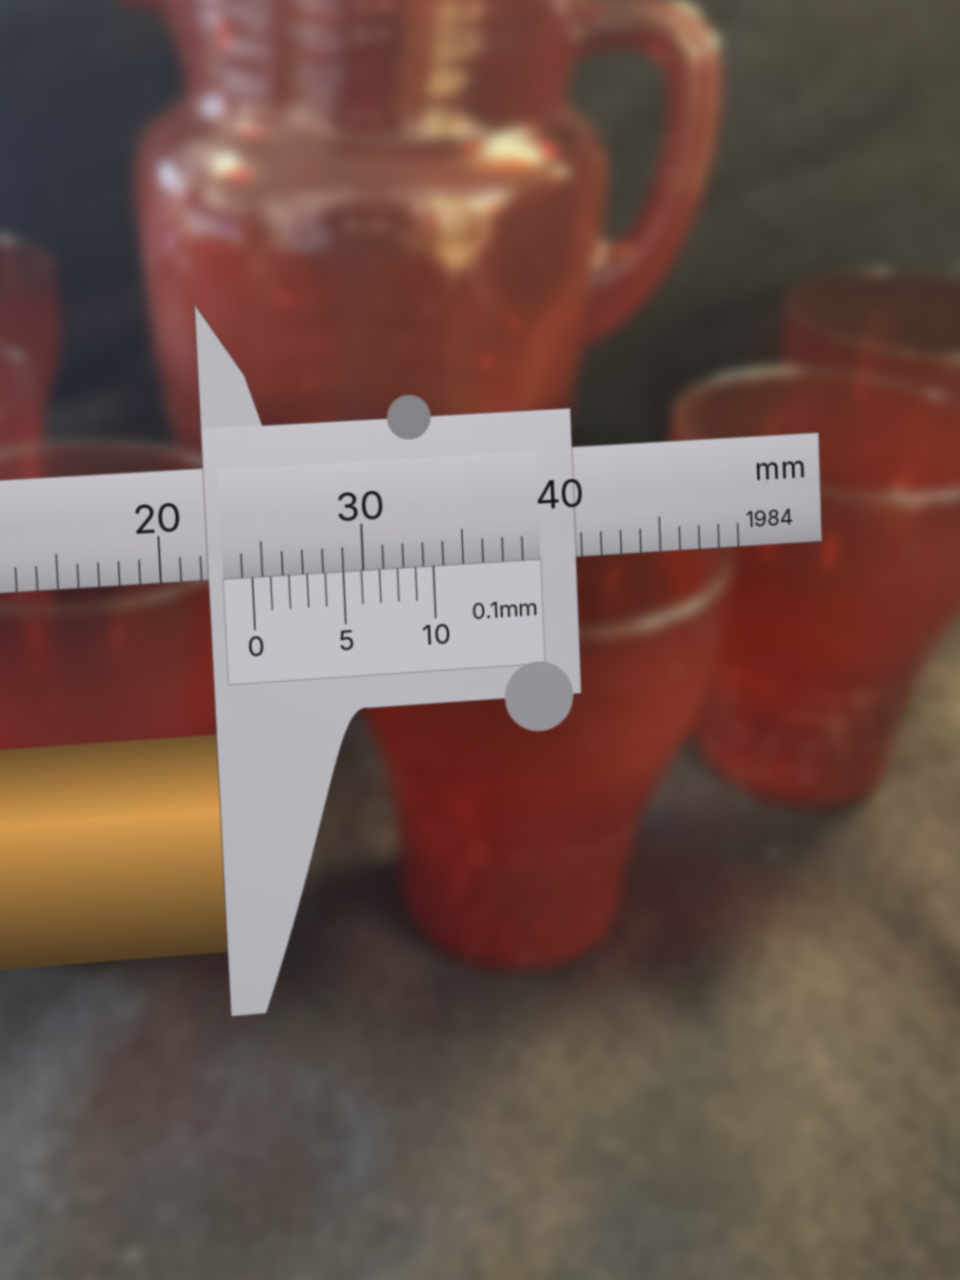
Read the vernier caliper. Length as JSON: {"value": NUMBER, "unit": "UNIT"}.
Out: {"value": 24.5, "unit": "mm"}
